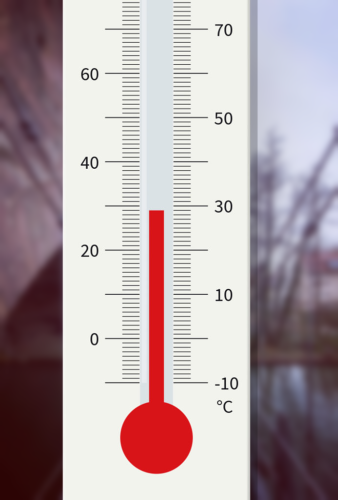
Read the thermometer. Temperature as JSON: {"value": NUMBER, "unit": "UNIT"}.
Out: {"value": 29, "unit": "°C"}
